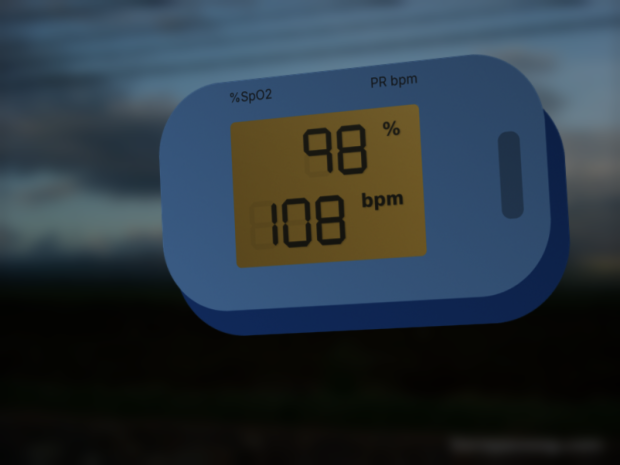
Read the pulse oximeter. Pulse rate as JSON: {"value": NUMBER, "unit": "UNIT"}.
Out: {"value": 108, "unit": "bpm"}
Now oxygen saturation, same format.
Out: {"value": 98, "unit": "%"}
